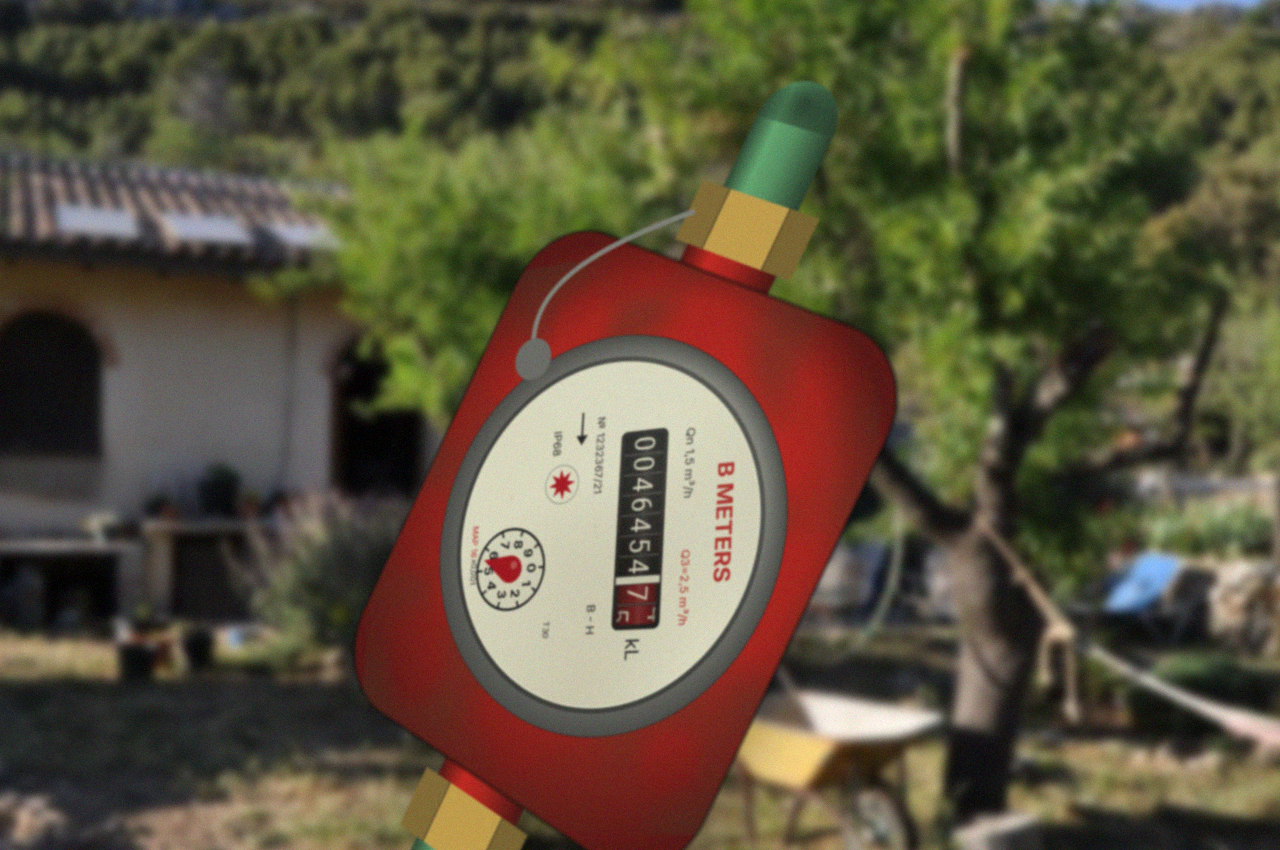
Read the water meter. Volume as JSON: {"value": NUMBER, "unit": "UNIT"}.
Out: {"value": 46454.745, "unit": "kL"}
